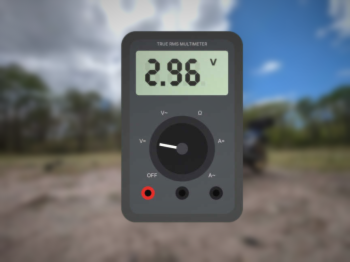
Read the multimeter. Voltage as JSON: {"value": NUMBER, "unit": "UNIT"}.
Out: {"value": 2.96, "unit": "V"}
